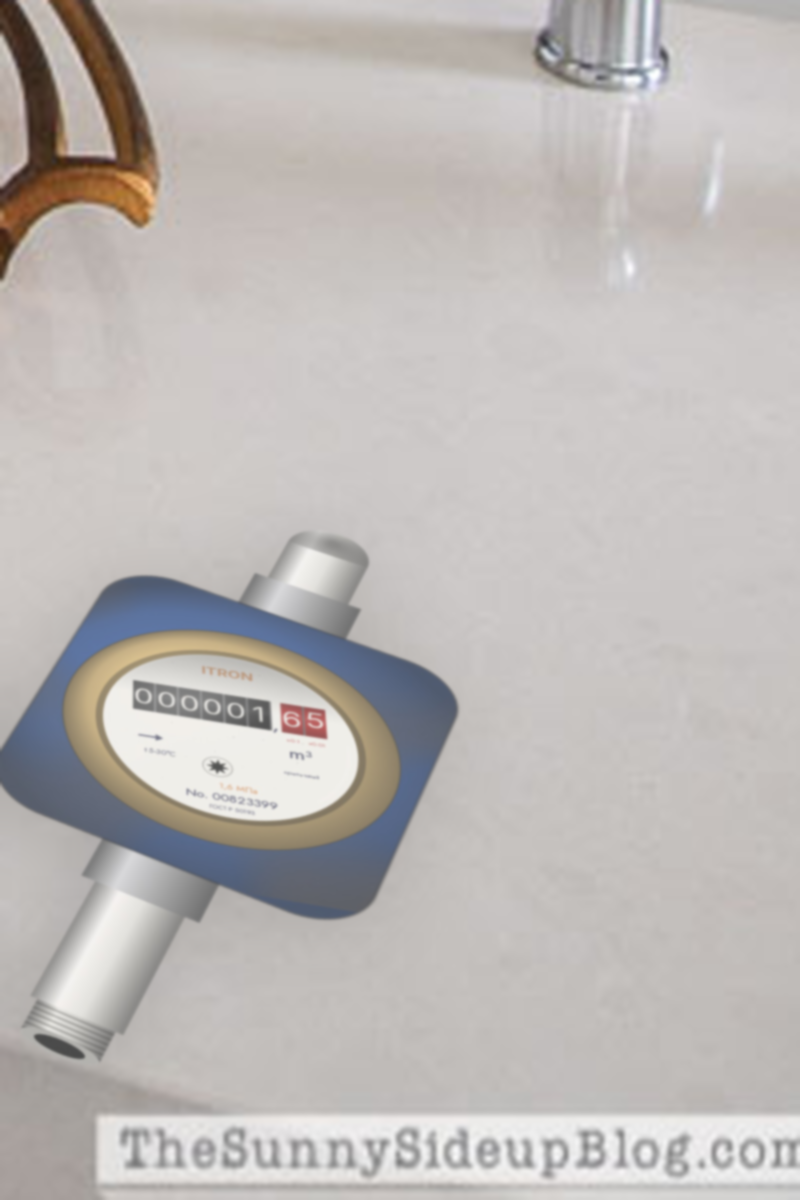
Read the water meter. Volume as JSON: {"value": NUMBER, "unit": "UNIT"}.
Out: {"value": 1.65, "unit": "m³"}
